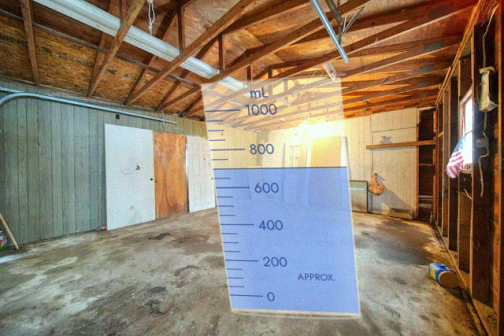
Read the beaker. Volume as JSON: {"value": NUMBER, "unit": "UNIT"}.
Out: {"value": 700, "unit": "mL"}
